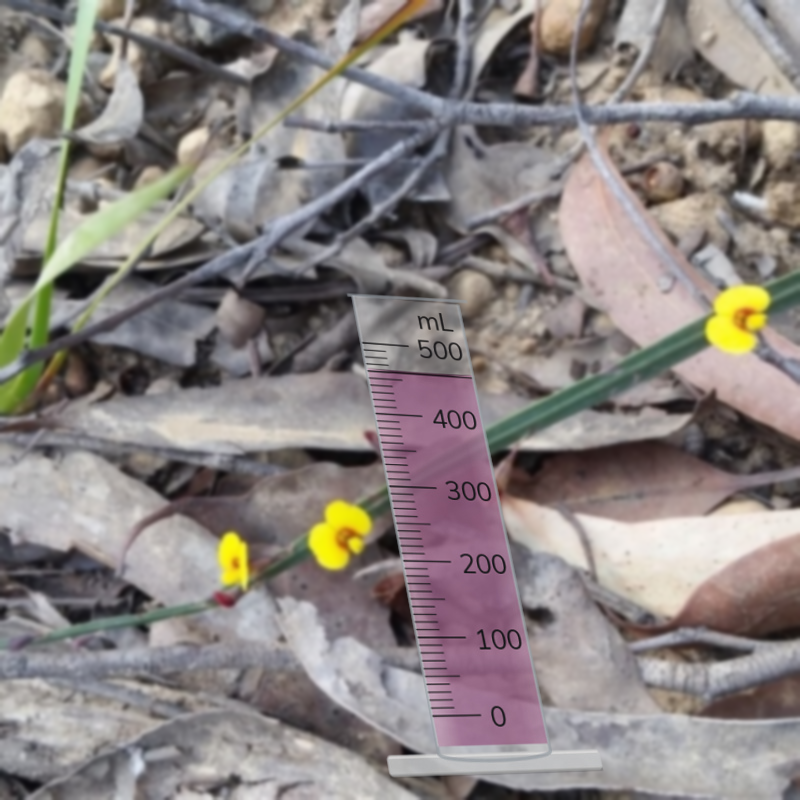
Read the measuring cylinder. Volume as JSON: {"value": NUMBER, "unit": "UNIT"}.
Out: {"value": 460, "unit": "mL"}
